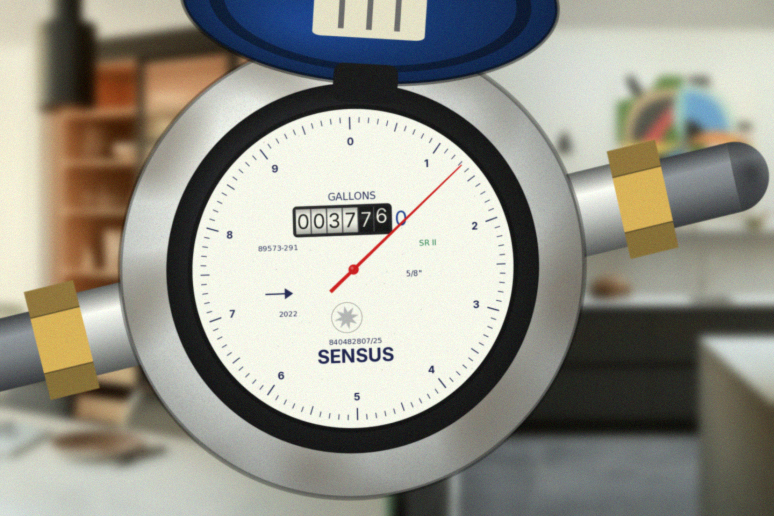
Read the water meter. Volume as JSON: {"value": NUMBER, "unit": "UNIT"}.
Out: {"value": 37761.3, "unit": "gal"}
